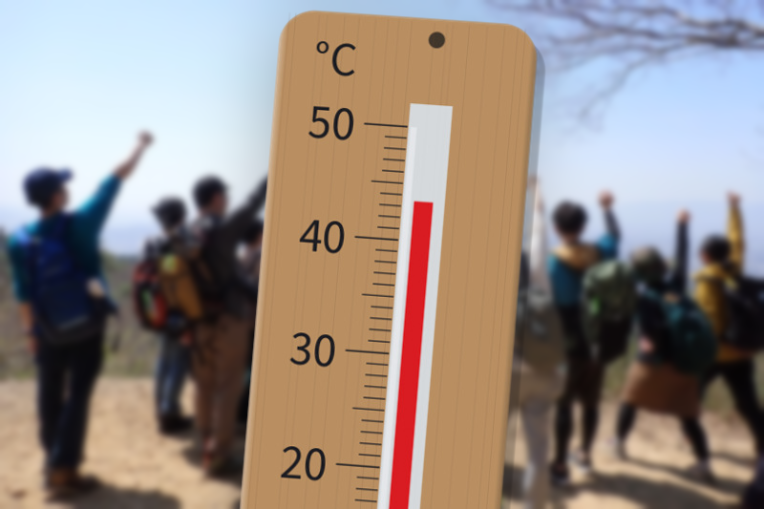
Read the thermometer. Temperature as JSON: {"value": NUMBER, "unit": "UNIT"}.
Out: {"value": 43.5, "unit": "°C"}
